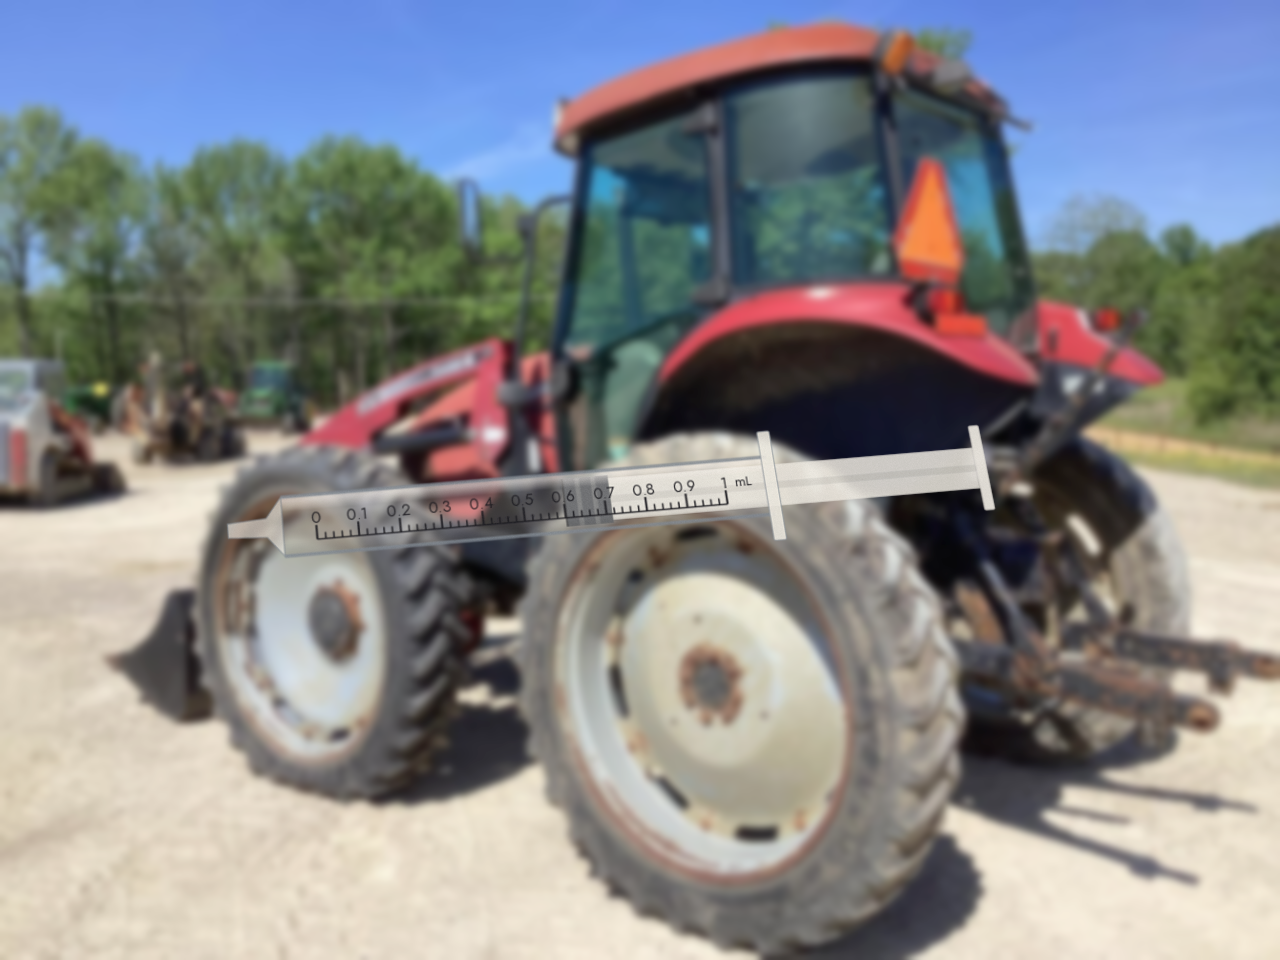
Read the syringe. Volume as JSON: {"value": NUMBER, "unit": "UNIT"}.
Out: {"value": 0.6, "unit": "mL"}
